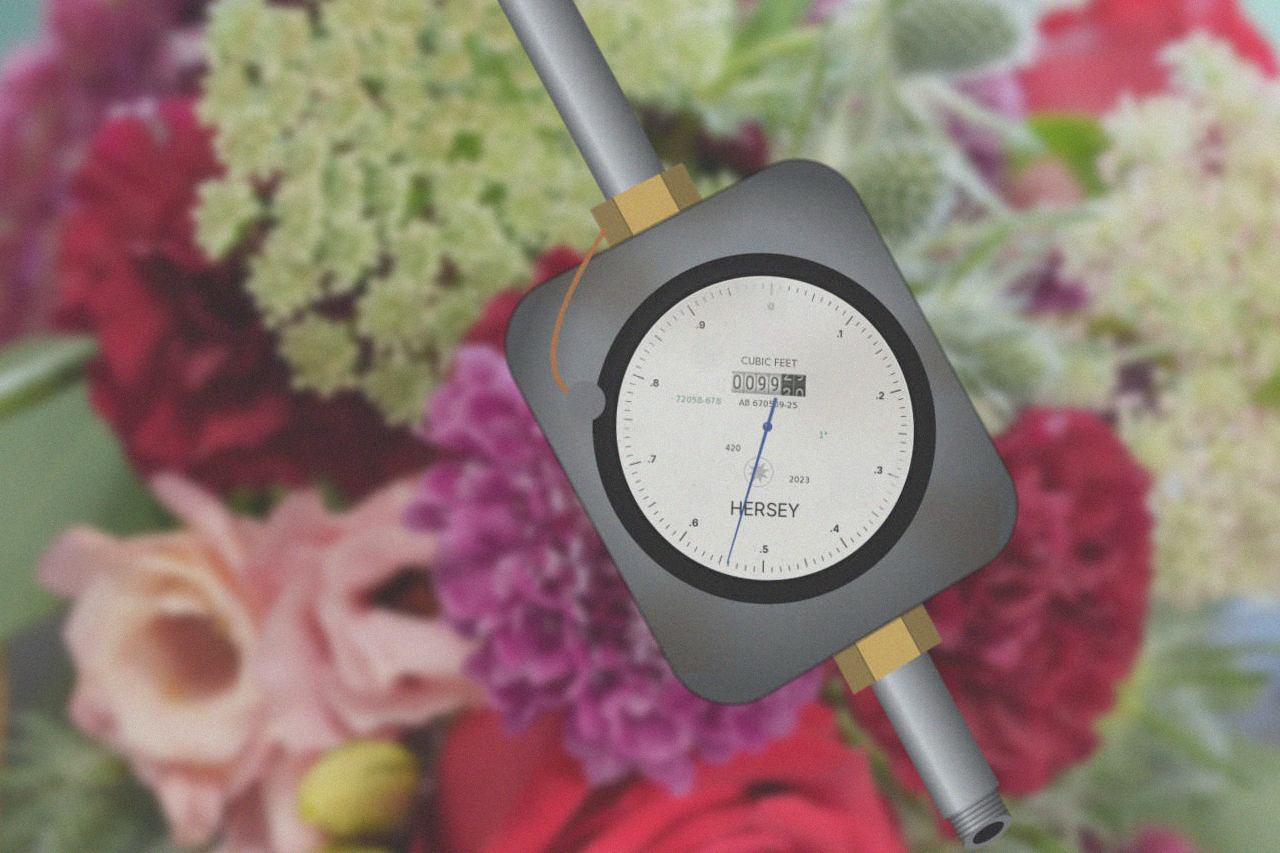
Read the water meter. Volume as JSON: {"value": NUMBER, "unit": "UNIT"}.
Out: {"value": 9929.54, "unit": "ft³"}
